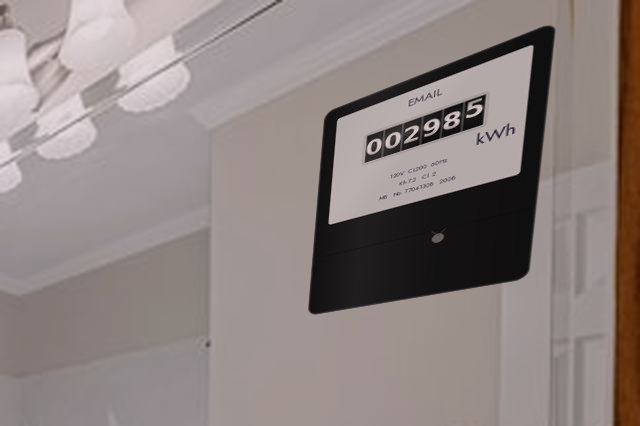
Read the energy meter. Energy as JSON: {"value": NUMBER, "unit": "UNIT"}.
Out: {"value": 2985, "unit": "kWh"}
